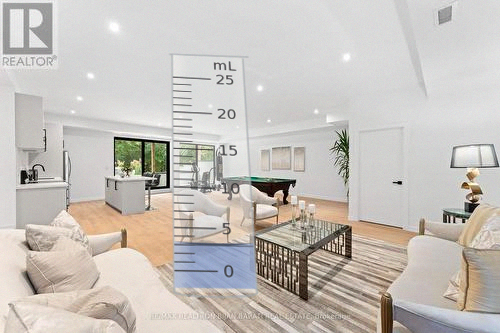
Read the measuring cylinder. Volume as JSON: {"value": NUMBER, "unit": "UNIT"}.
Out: {"value": 3, "unit": "mL"}
